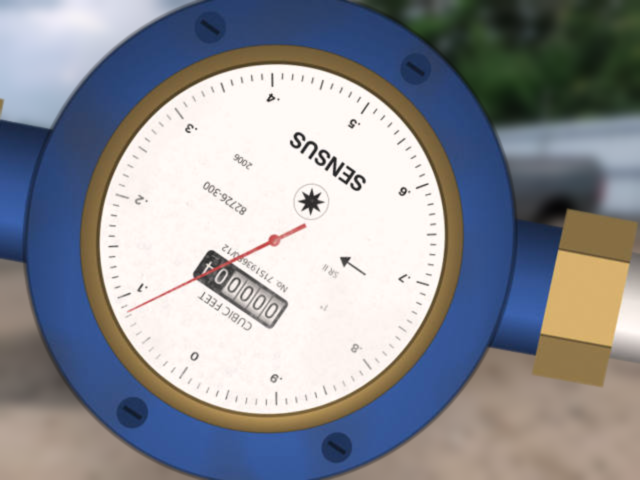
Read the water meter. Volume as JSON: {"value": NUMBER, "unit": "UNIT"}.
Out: {"value": 4.08, "unit": "ft³"}
